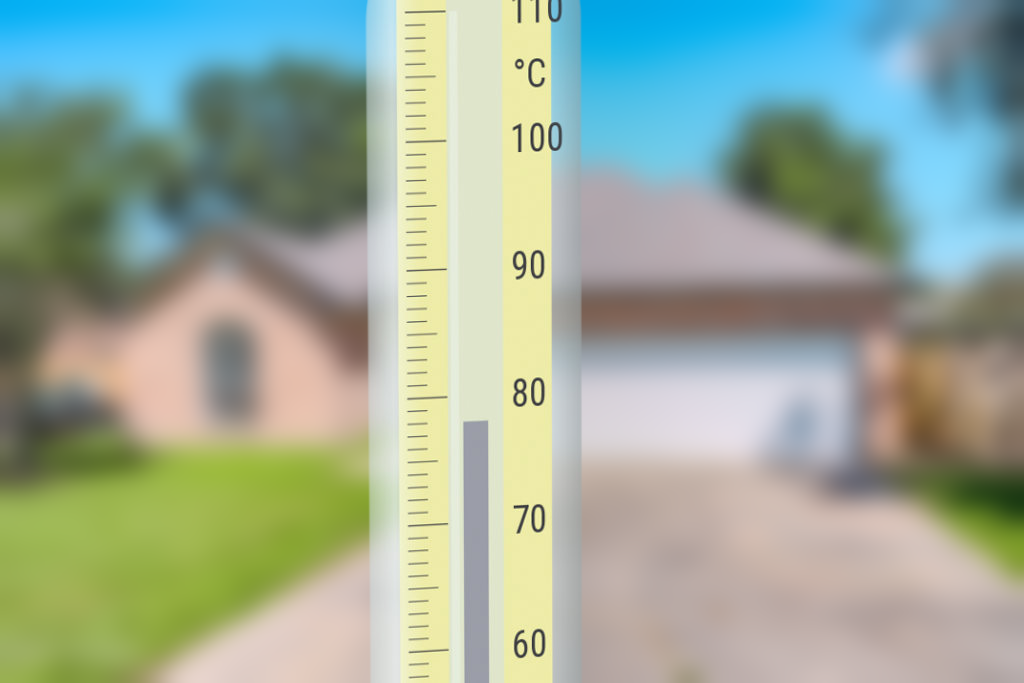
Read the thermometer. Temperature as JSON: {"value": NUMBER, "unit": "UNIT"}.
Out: {"value": 78, "unit": "°C"}
